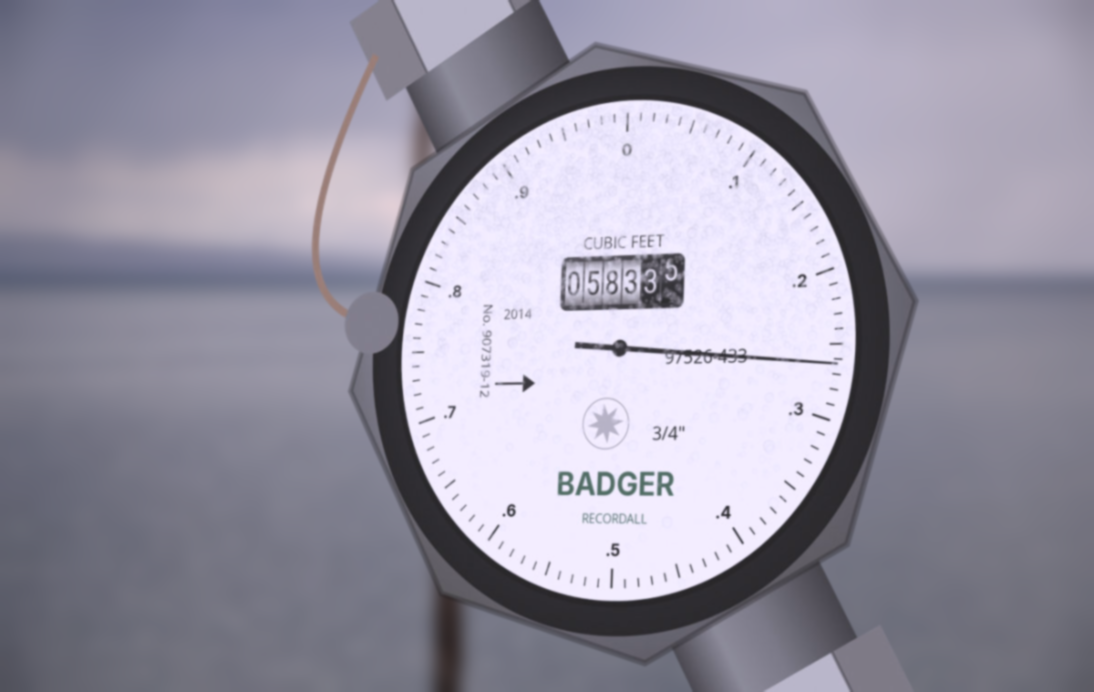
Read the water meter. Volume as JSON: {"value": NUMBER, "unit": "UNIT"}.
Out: {"value": 58335.26, "unit": "ft³"}
